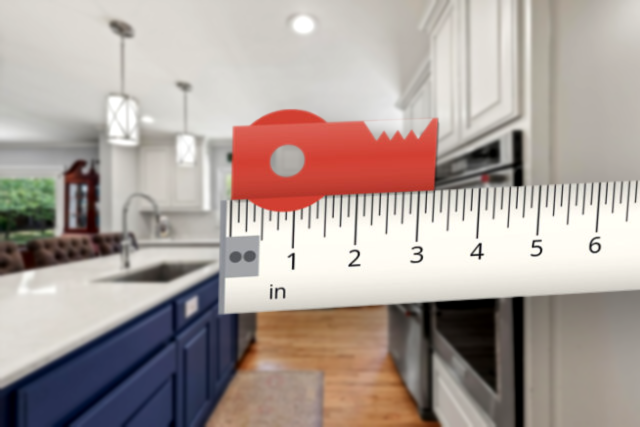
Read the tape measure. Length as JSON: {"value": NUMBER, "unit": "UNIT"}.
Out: {"value": 3.25, "unit": "in"}
